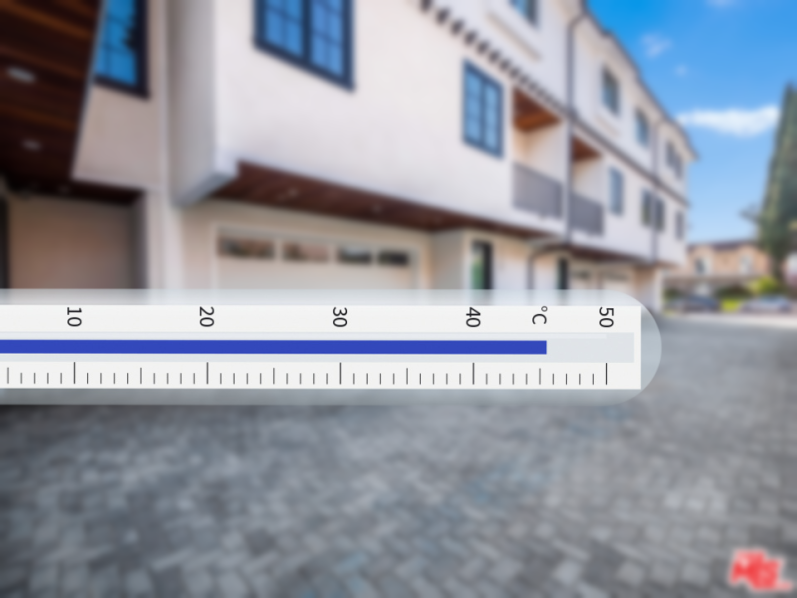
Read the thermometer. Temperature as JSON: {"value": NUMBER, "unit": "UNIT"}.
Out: {"value": 45.5, "unit": "°C"}
